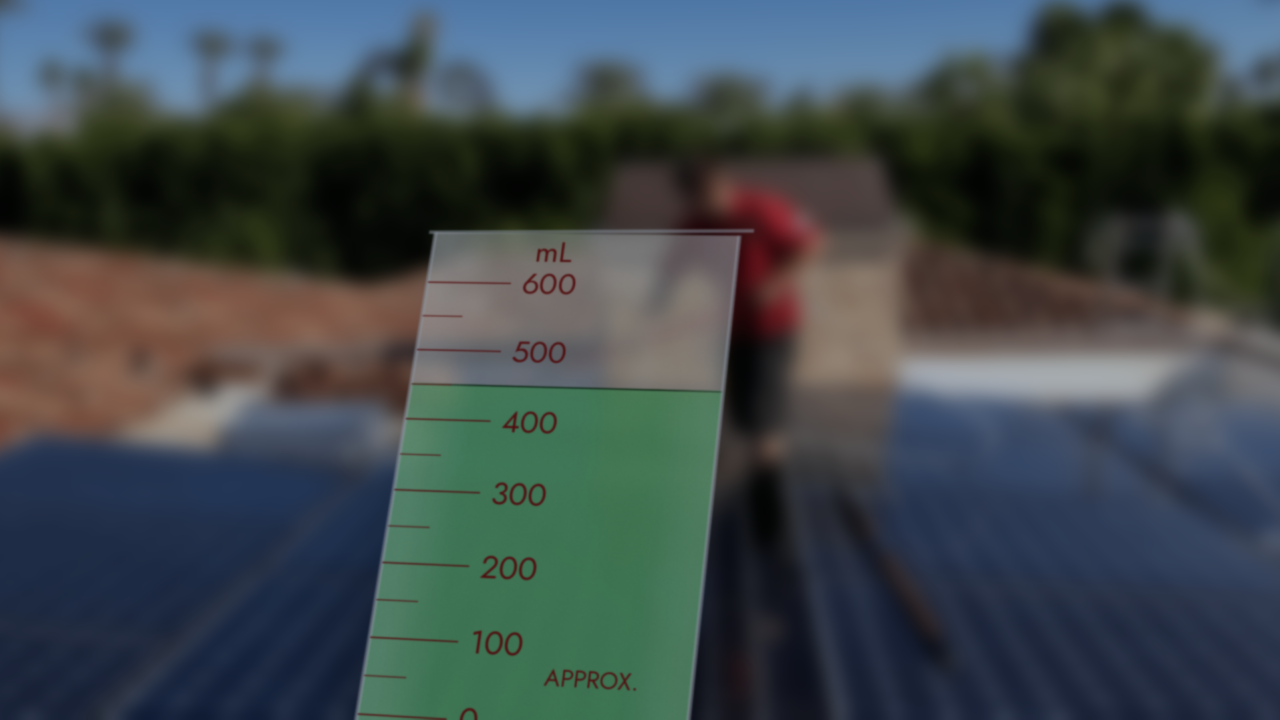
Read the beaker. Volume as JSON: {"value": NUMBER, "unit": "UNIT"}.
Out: {"value": 450, "unit": "mL"}
